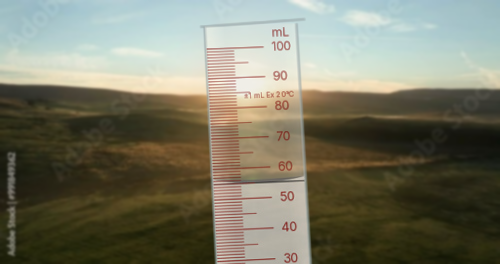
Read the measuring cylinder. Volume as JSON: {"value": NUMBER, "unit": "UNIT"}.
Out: {"value": 55, "unit": "mL"}
